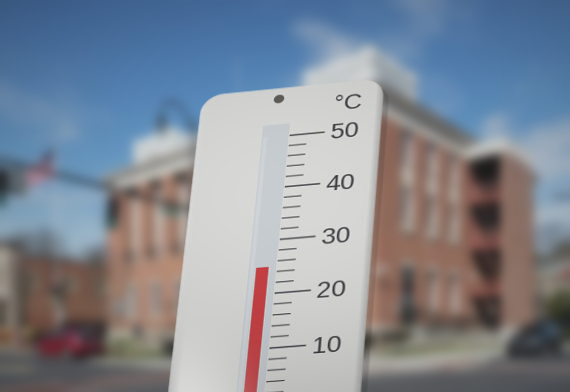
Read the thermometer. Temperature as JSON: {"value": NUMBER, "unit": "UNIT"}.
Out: {"value": 25, "unit": "°C"}
